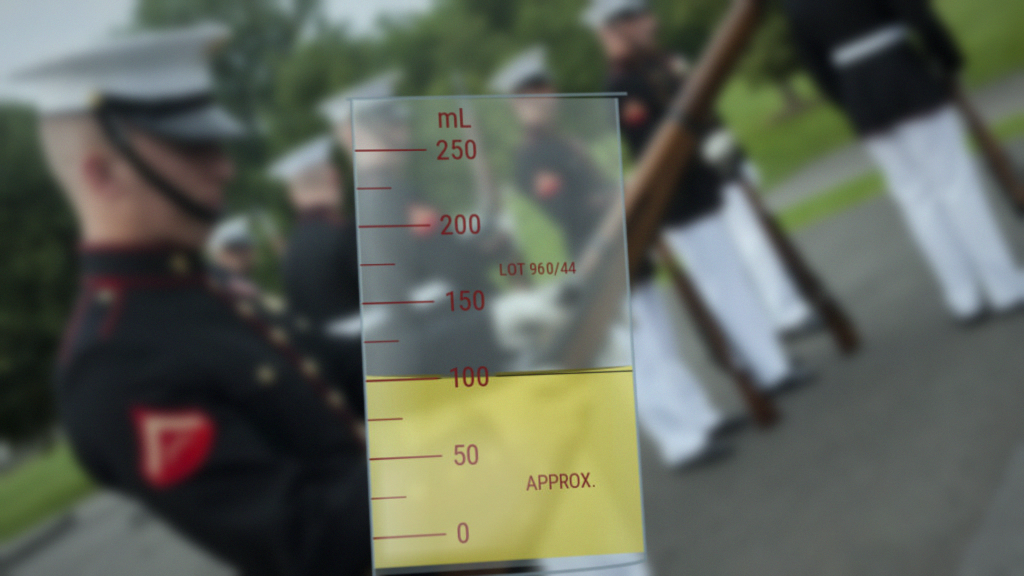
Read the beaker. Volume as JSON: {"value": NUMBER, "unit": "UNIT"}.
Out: {"value": 100, "unit": "mL"}
